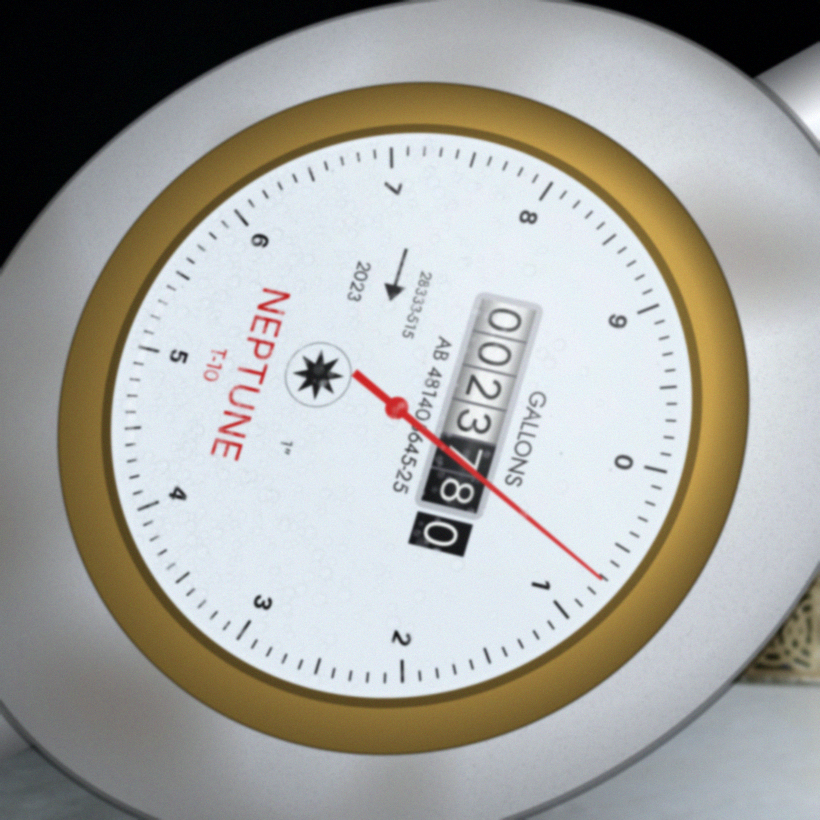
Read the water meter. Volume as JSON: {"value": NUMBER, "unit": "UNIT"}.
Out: {"value": 23780.7, "unit": "gal"}
